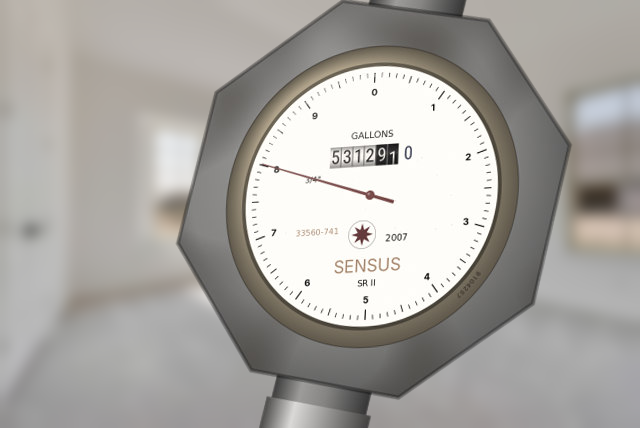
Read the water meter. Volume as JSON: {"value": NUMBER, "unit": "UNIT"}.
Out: {"value": 5312908.0, "unit": "gal"}
